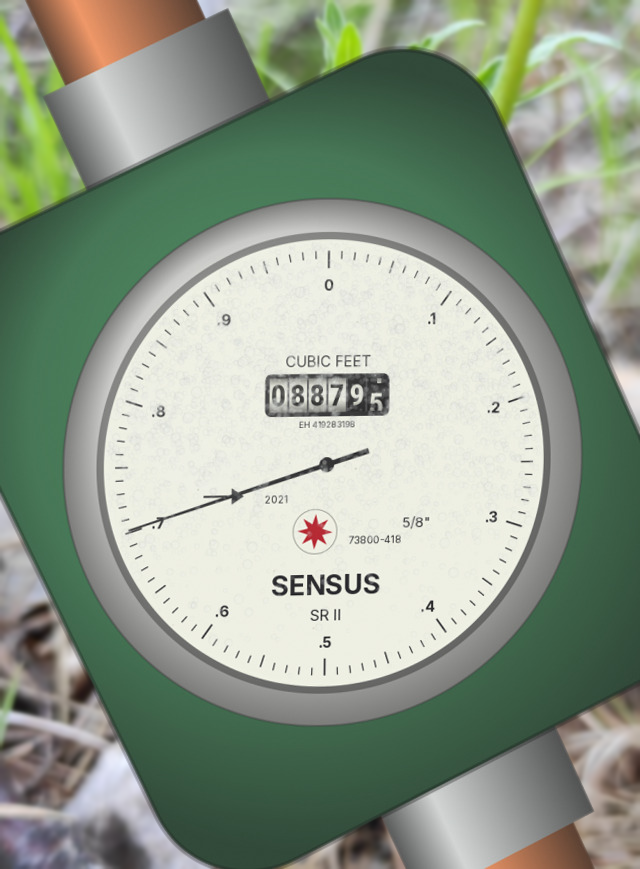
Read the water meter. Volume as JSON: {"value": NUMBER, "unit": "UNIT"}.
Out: {"value": 88794.70, "unit": "ft³"}
